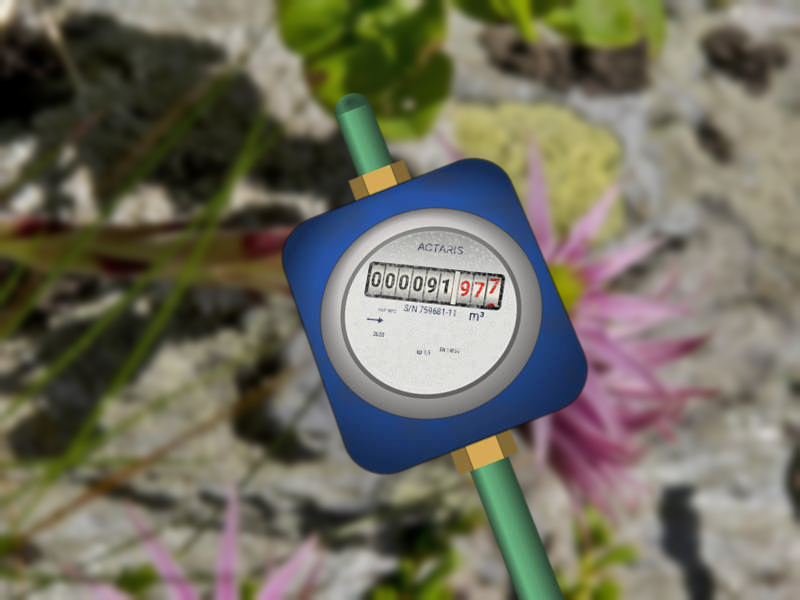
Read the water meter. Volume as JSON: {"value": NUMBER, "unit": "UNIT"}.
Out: {"value": 91.977, "unit": "m³"}
